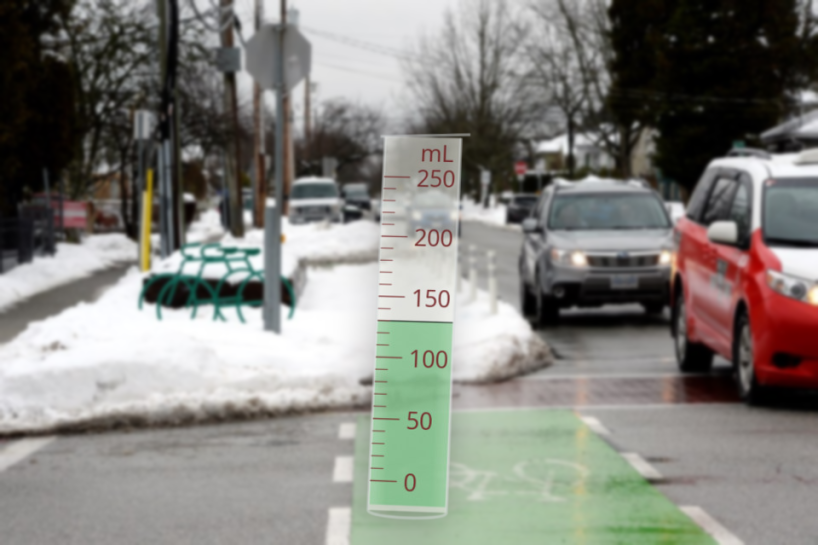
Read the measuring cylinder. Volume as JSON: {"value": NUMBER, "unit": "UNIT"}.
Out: {"value": 130, "unit": "mL"}
